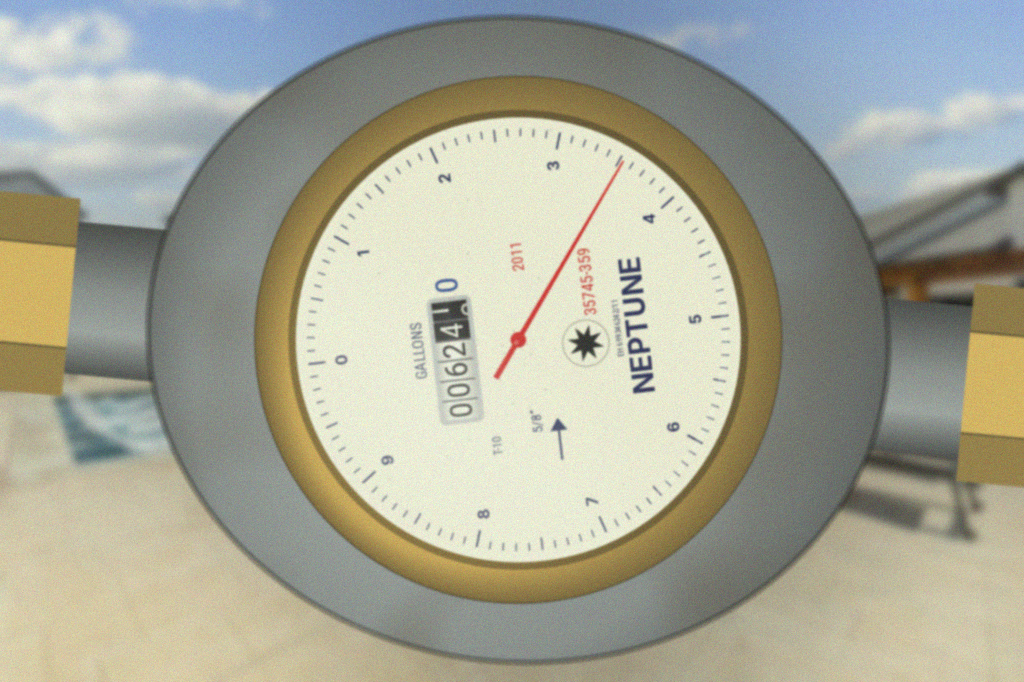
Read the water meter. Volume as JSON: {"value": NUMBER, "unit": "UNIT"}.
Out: {"value": 62413.5, "unit": "gal"}
